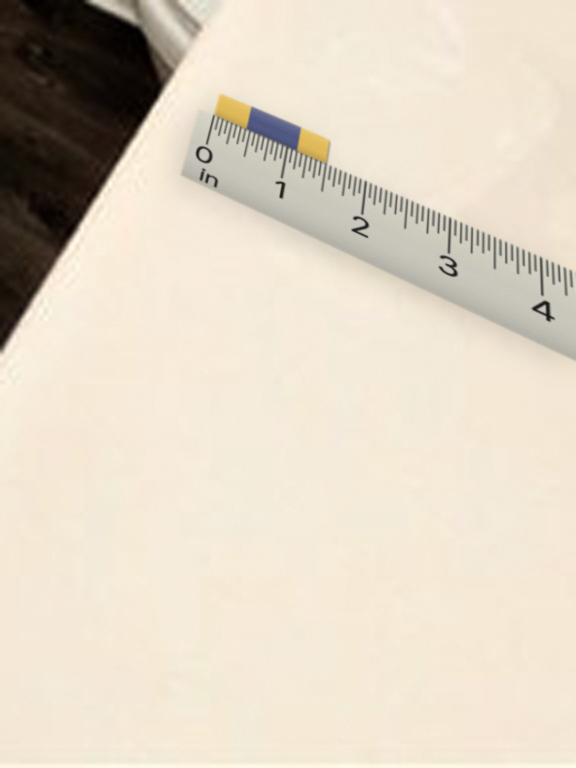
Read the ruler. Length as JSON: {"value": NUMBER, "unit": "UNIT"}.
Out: {"value": 1.5, "unit": "in"}
